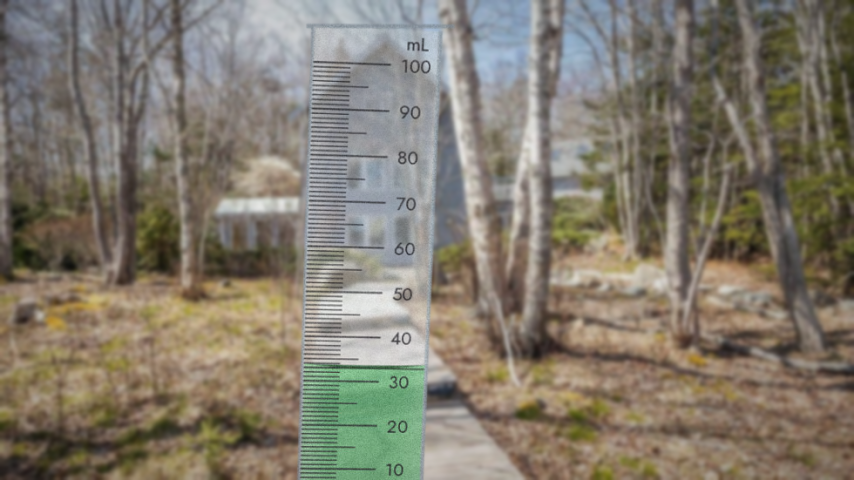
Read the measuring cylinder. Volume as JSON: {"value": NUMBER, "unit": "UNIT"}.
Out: {"value": 33, "unit": "mL"}
